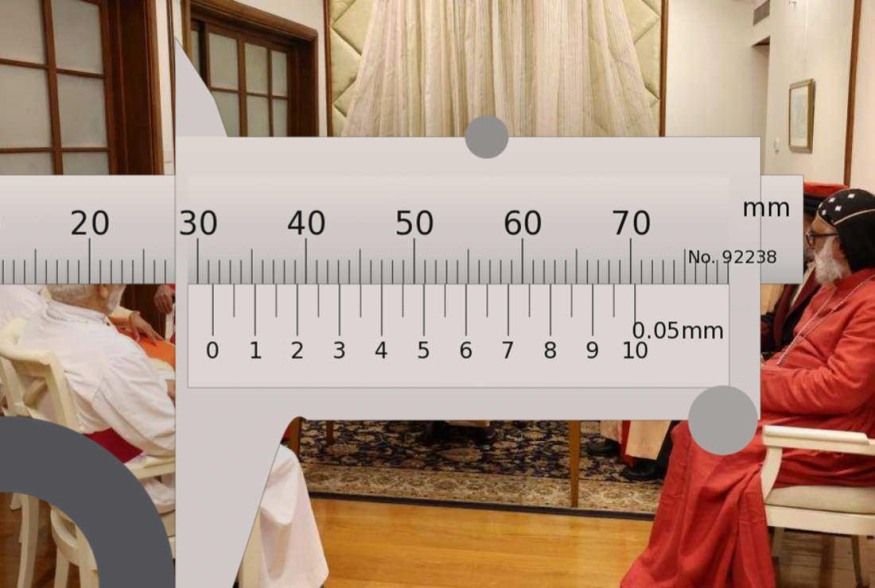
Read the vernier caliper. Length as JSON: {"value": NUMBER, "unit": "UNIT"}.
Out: {"value": 31.4, "unit": "mm"}
